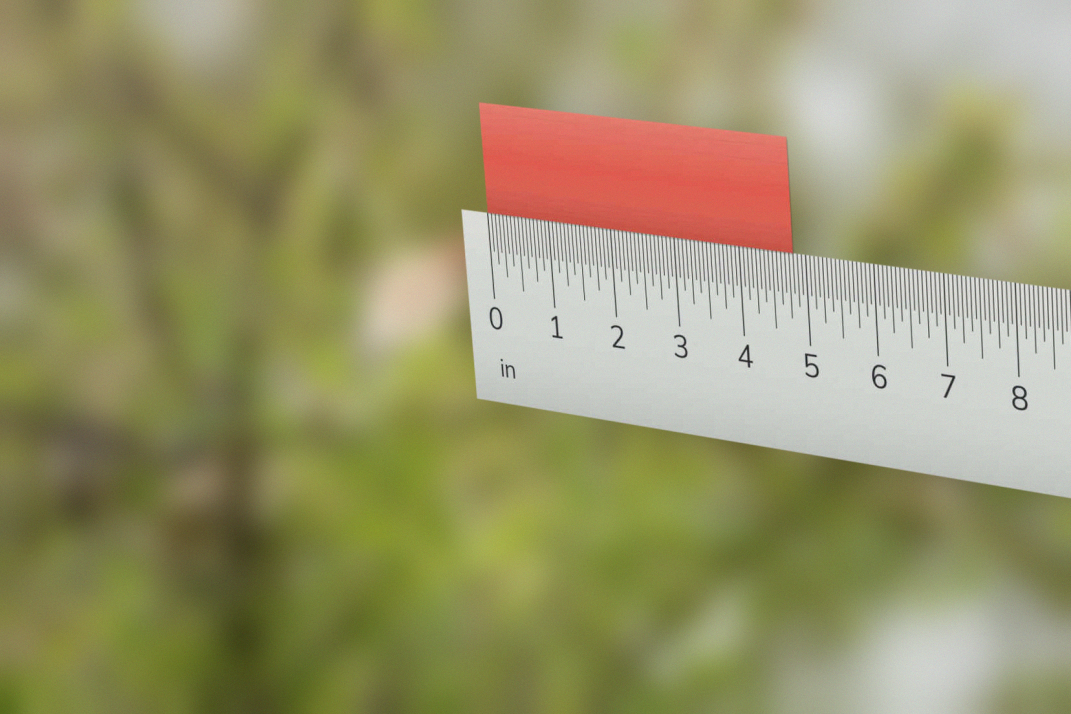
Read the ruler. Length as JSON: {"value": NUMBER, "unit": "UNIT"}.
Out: {"value": 4.8125, "unit": "in"}
